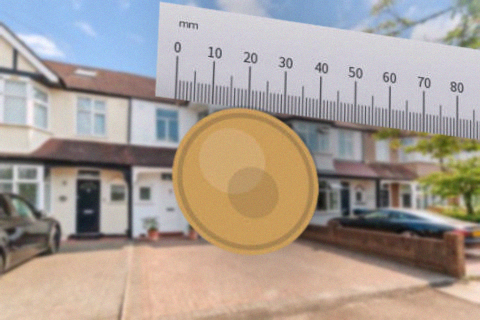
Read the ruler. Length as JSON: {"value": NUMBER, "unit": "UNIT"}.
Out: {"value": 40, "unit": "mm"}
